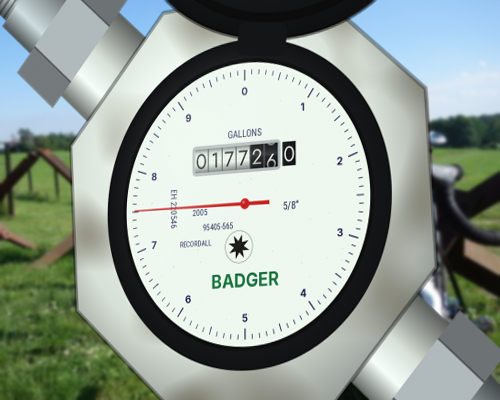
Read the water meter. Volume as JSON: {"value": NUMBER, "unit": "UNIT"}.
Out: {"value": 177257.5, "unit": "gal"}
